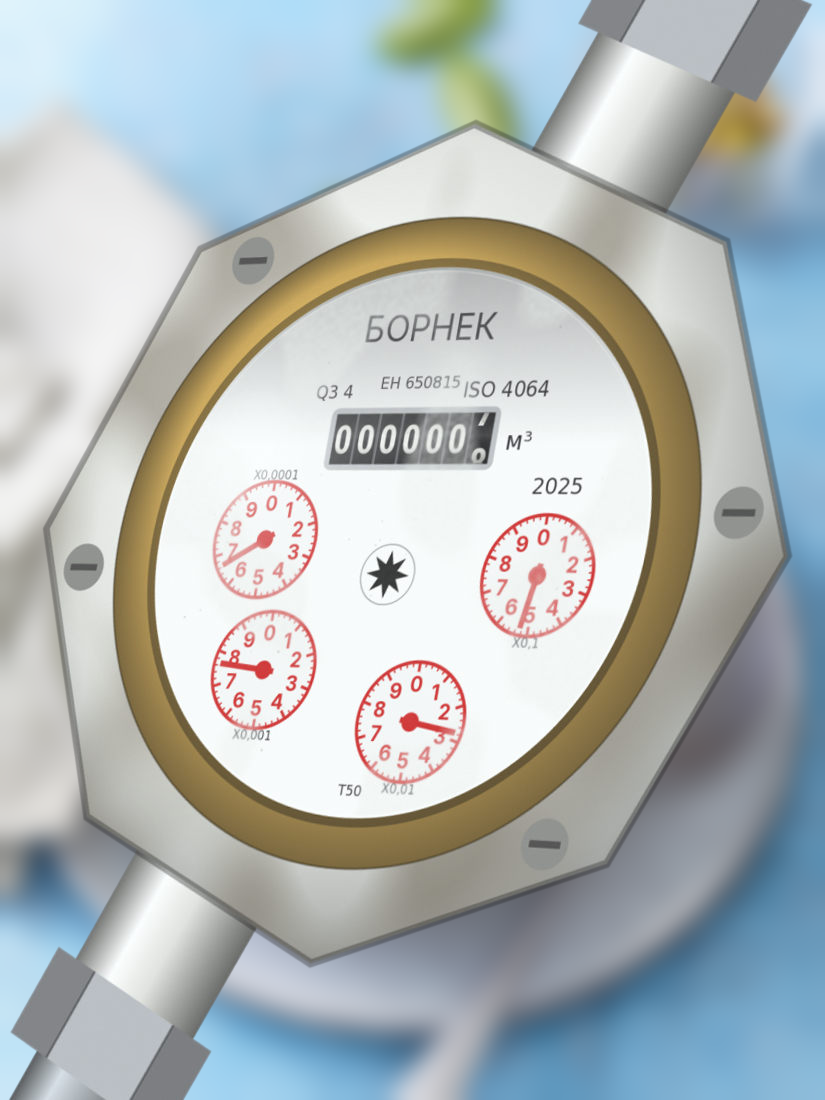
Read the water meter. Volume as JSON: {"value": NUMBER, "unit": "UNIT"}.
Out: {"value": 7.5276, "unit": "m³"}
